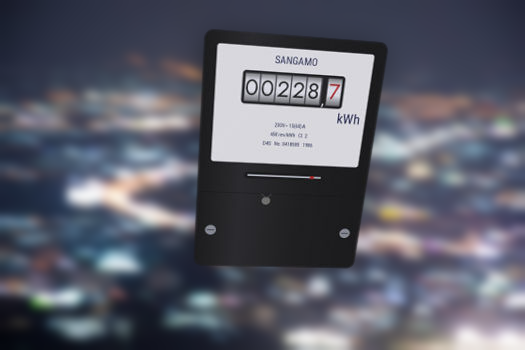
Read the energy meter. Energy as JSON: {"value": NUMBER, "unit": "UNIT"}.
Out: {"value": 228.7, "unit": "kWh"}
